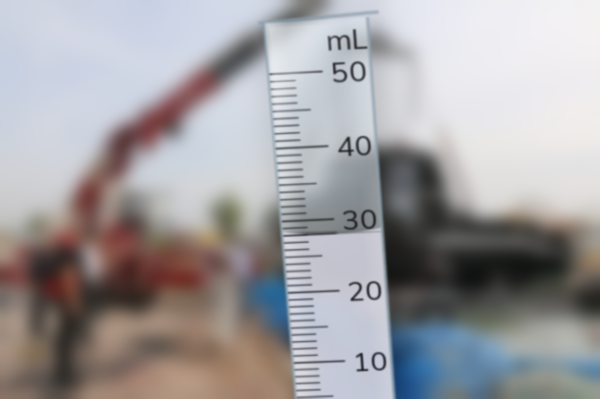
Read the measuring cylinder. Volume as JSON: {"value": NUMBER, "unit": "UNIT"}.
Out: {"value": 28, "unit": "mL"}
